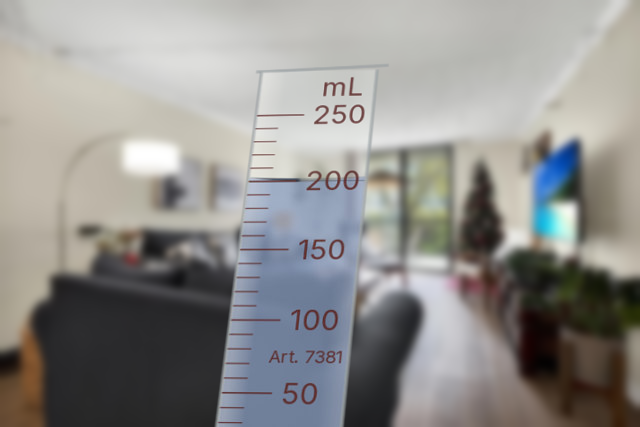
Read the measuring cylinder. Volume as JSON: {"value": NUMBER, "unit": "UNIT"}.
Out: {"value": 200, "unit": "mL"}
